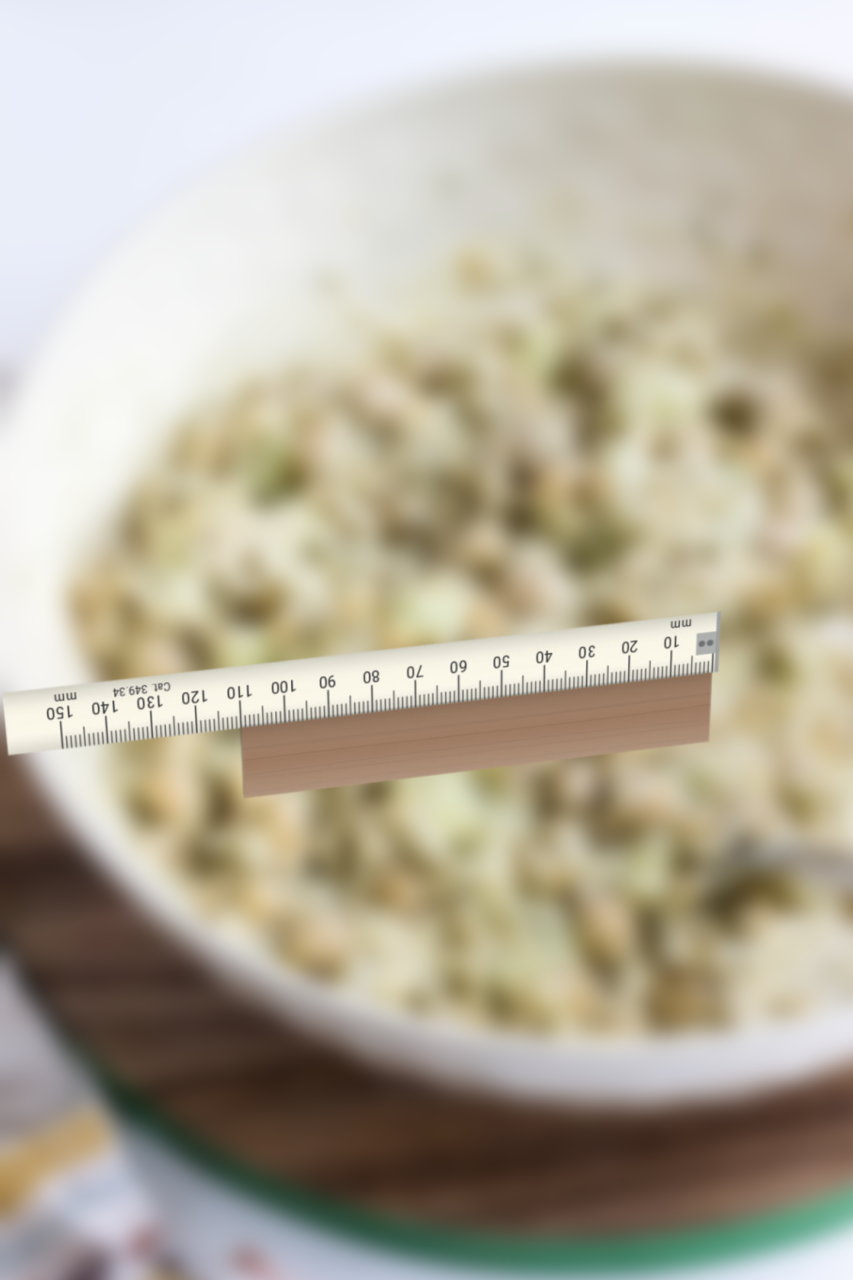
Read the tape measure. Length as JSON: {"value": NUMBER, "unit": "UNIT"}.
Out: {"value": 110, "unit": "mm"}
